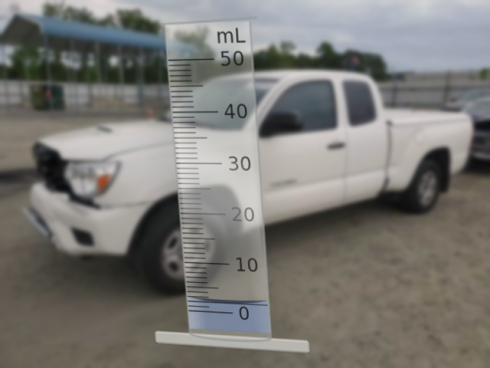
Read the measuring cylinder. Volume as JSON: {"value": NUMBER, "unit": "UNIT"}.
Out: {"value": 2, "unit": "mL"}
